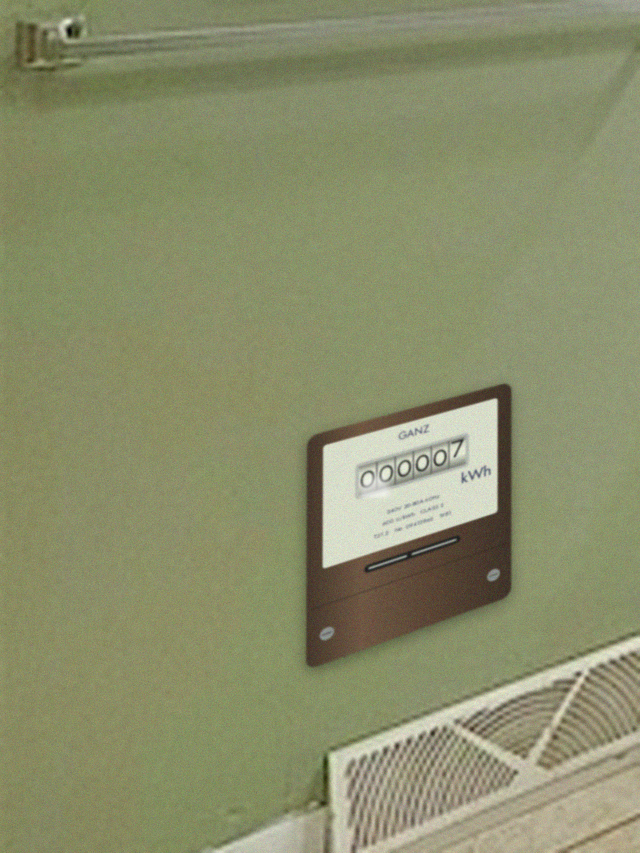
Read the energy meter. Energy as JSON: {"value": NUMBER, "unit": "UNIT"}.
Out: {"value": 7, "unit": "kWh"}
